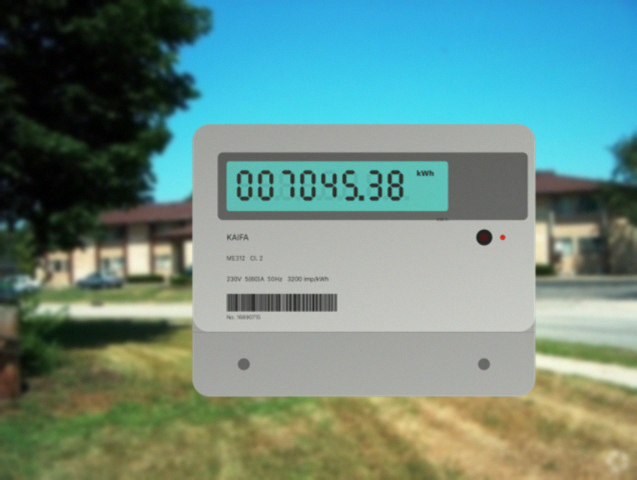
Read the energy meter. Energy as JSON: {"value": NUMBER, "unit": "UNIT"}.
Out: {"value": 7045.38, "unit": "kWh"}
